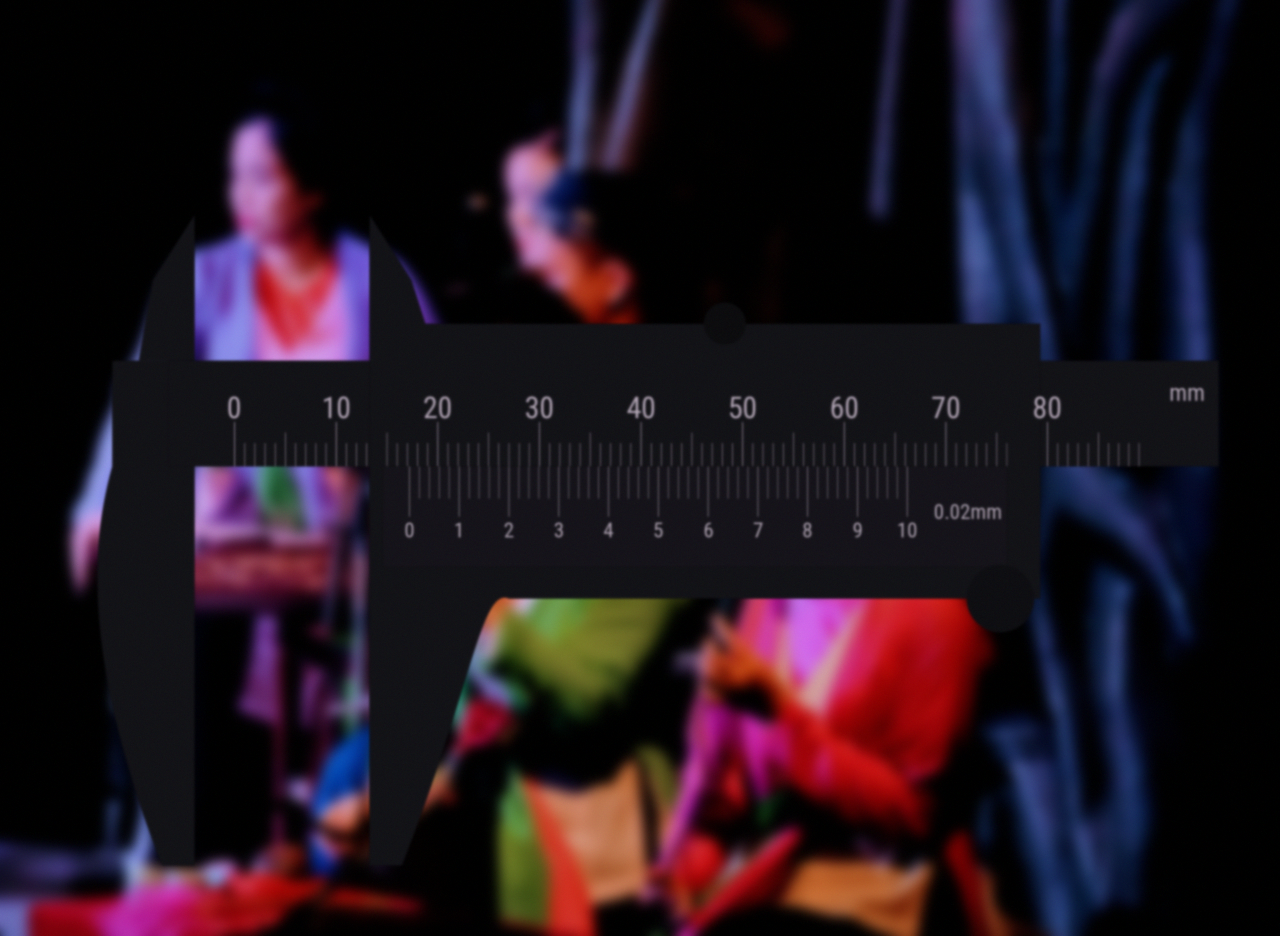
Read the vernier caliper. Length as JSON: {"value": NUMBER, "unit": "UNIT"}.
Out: {"value": 17.2, "unit": "mm"}
